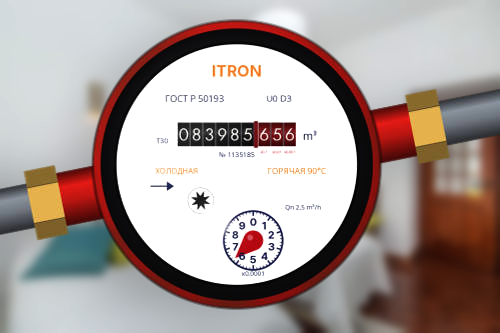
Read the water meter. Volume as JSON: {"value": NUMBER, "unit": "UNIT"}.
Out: {"value": 83985.6566, "unit": "m³"}
